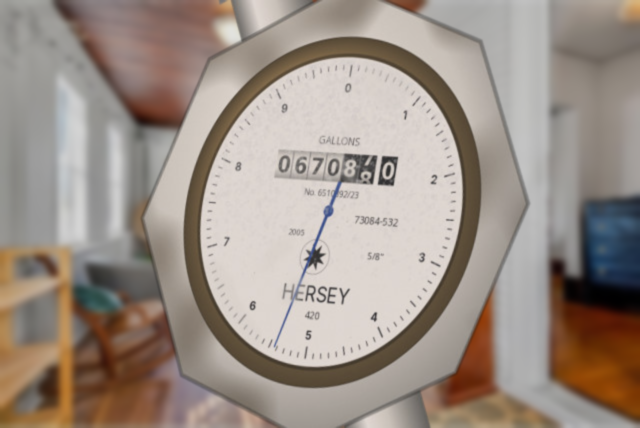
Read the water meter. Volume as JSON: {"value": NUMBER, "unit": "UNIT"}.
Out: {"value": 670875.4, "unit": "gal"}
